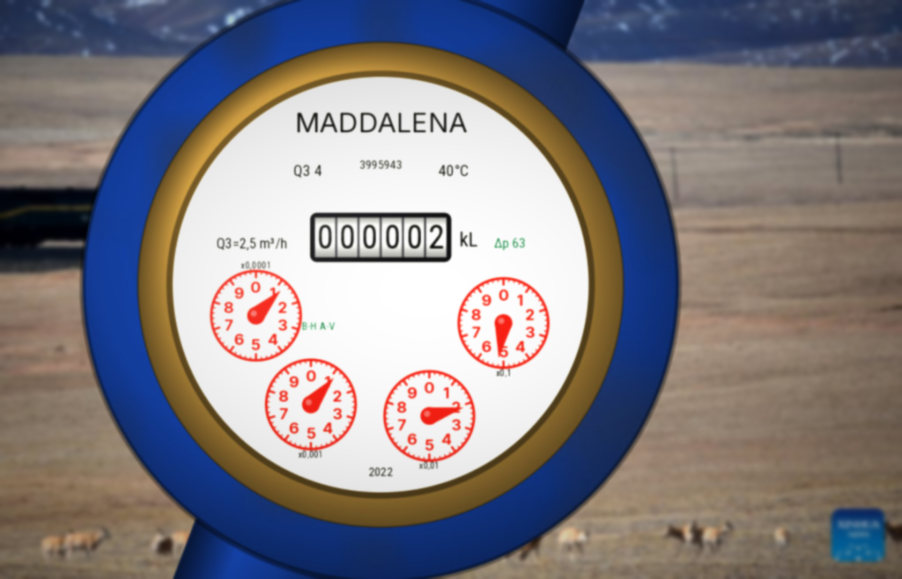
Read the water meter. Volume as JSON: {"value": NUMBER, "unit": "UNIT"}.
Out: {"value": 2.5211, "unit": "kL"}
